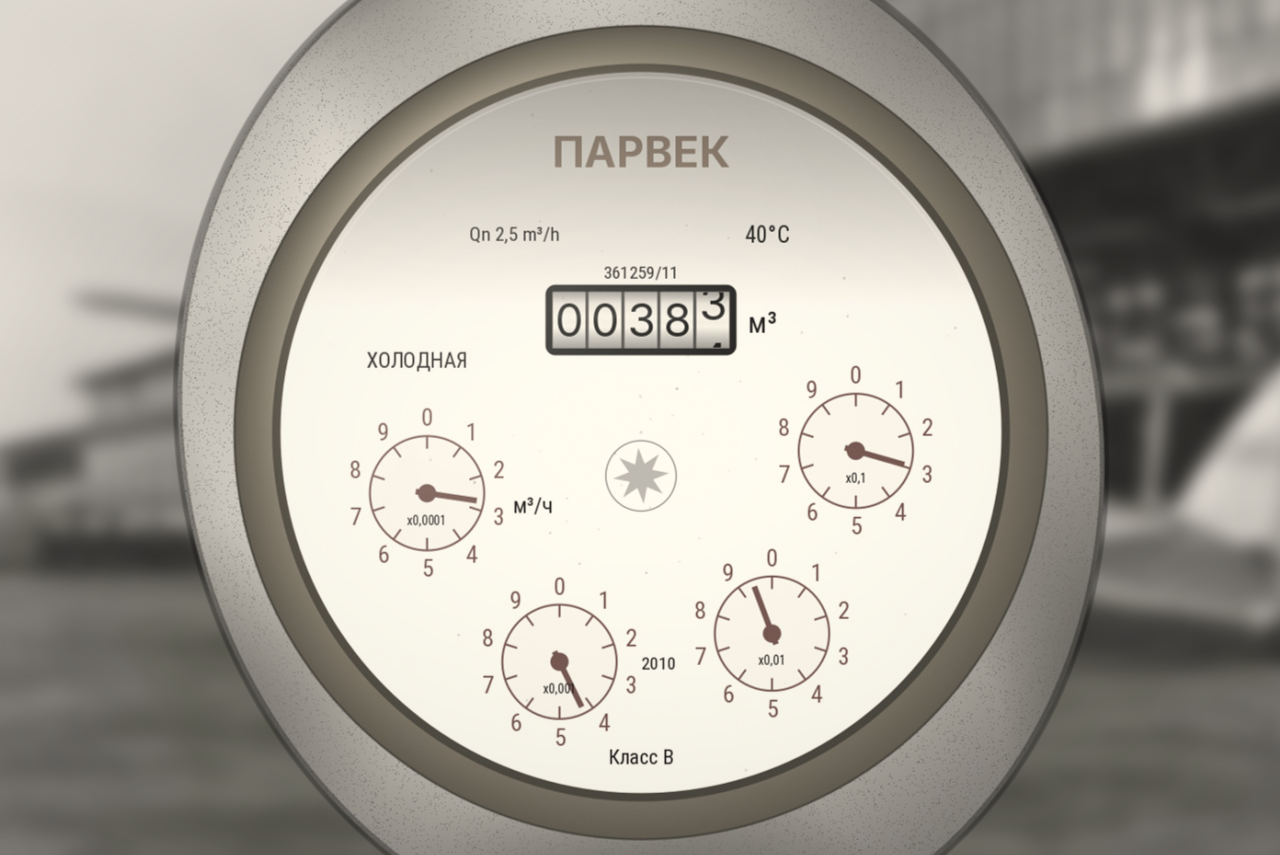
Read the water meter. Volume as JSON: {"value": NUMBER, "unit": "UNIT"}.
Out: {"value": 383.2942, "unit": "m³"}
